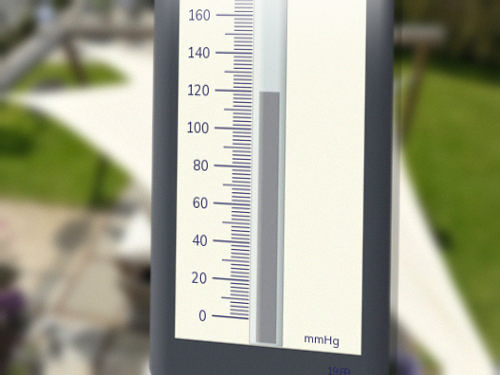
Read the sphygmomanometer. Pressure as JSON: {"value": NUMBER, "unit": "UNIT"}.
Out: {"value": 120, "unit": "mmHg"}
